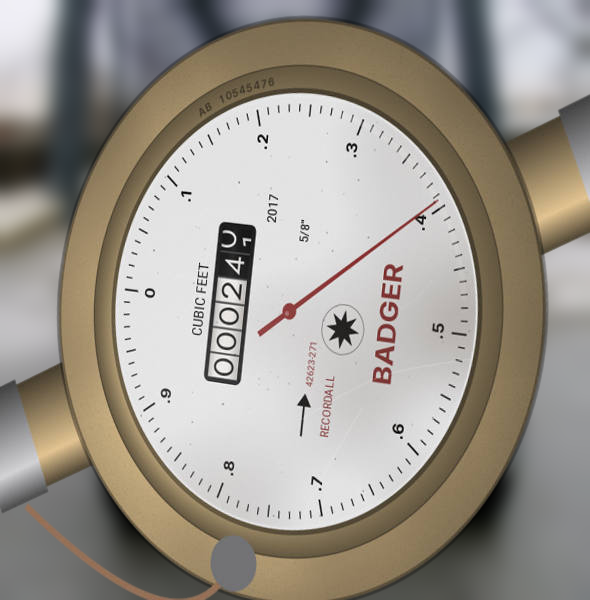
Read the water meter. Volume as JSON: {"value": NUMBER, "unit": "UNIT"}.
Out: {"value": 240.39, "unit": "ft³"}
